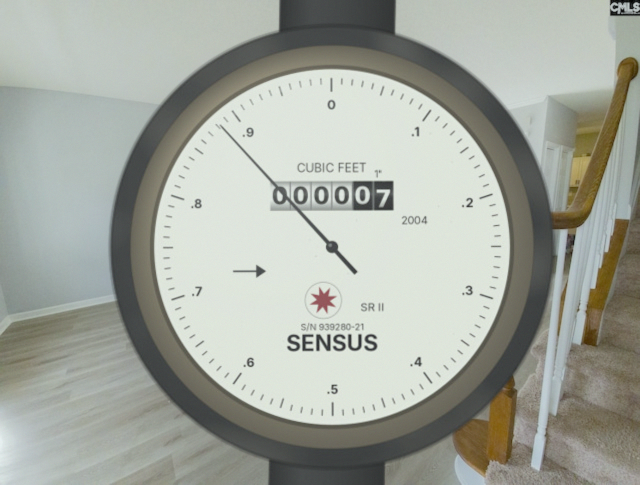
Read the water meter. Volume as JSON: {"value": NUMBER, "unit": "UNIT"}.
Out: {"value": 6.88, "unit": "ft³"}
